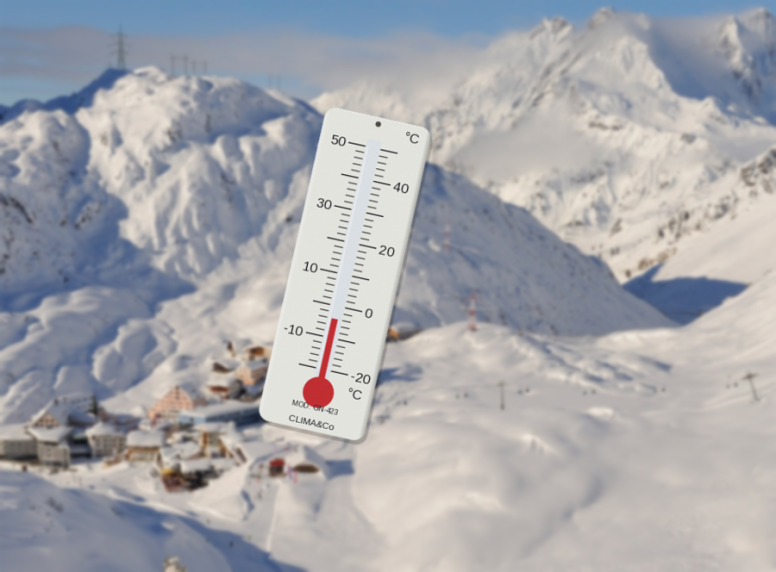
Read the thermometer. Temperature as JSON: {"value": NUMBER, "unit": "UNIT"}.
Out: {"value": -4, "unit": "°C"}
